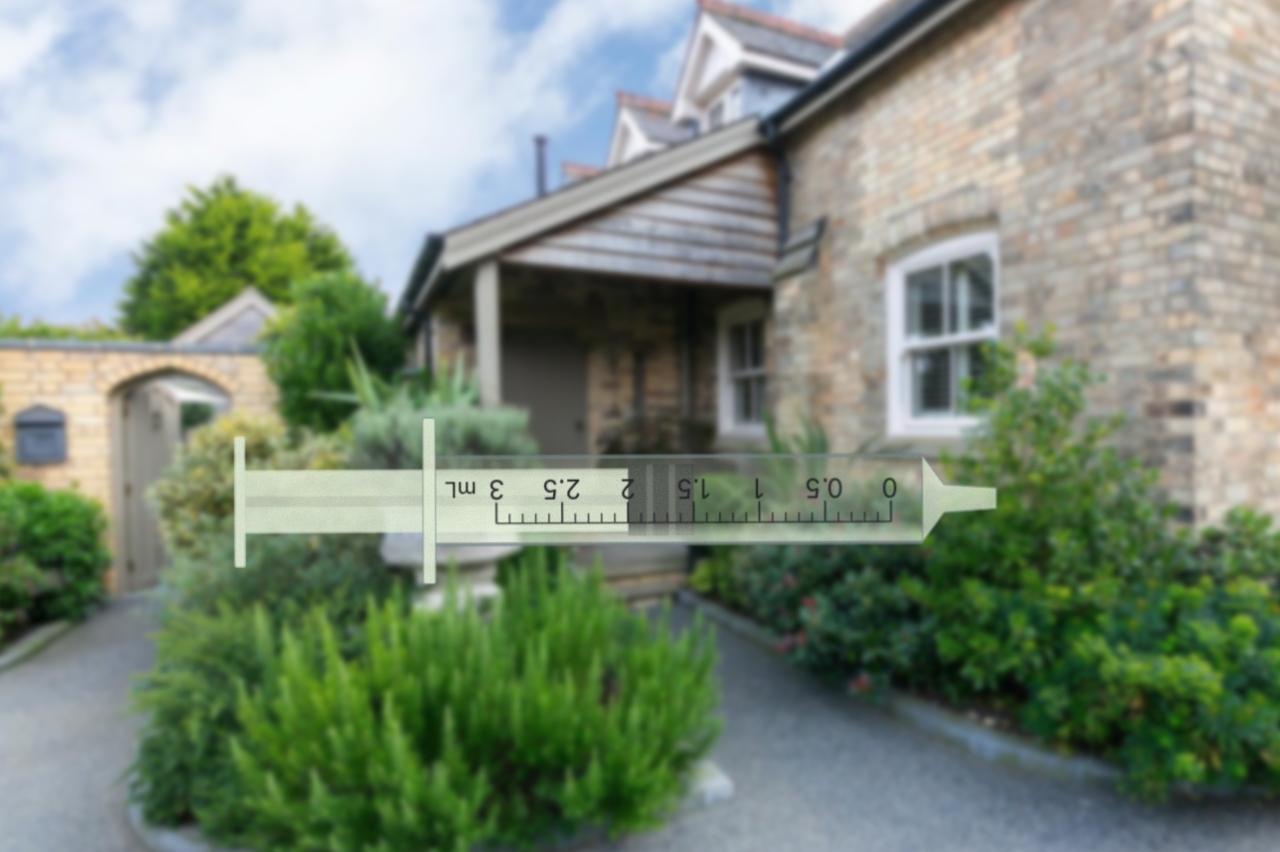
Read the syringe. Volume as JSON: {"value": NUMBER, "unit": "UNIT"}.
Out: {"value": 1.5, "unit": "mL"}
